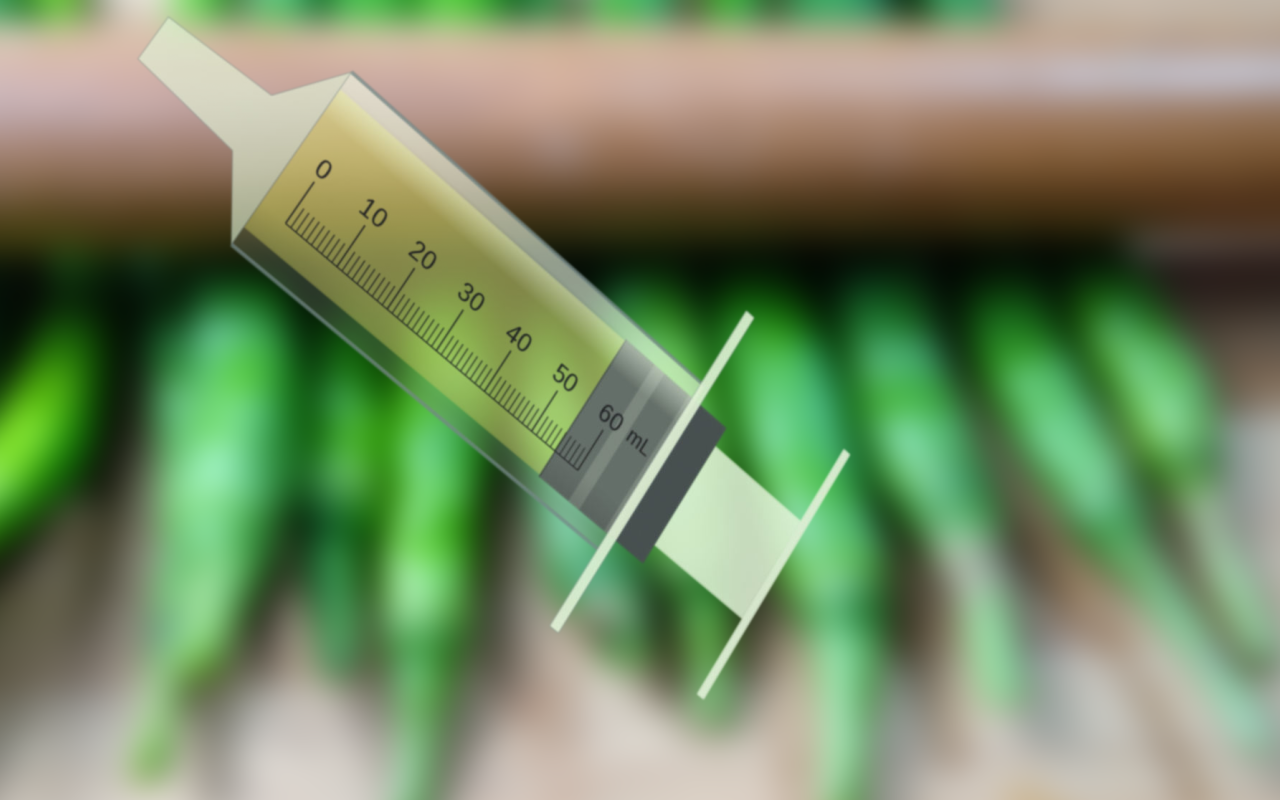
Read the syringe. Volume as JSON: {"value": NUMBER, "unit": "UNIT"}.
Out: {"value": 55, "unit": "mL"}
